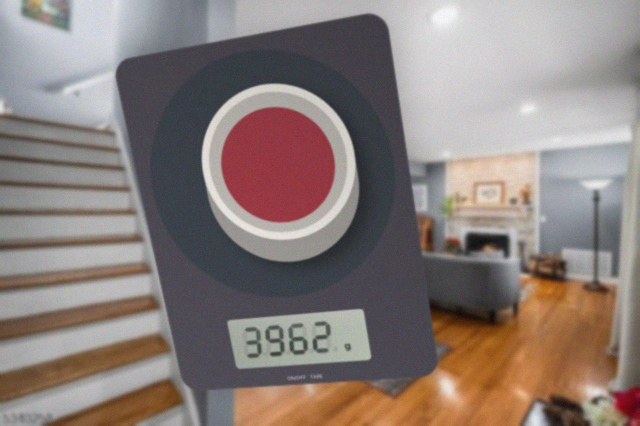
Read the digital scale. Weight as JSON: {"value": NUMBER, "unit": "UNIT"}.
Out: {"value": 3962, "unit": "g"}
